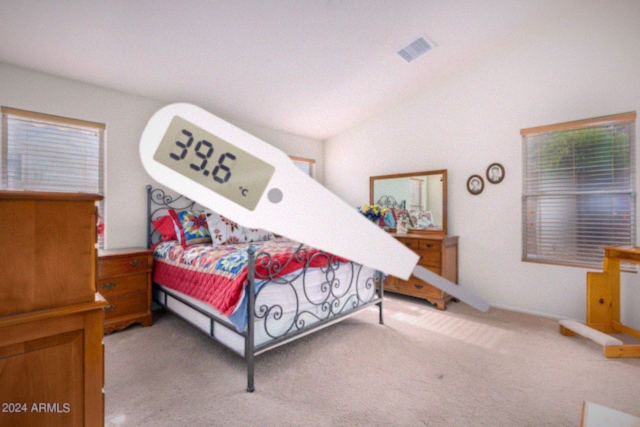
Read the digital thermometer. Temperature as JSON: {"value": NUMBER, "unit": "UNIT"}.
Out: {"value": 39.6, "unit": "°C"}
